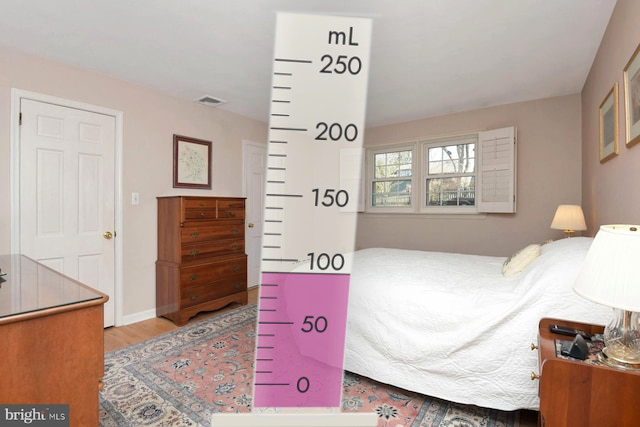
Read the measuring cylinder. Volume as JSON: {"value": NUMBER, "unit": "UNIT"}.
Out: {"value": 90, "unit": "mL"}
